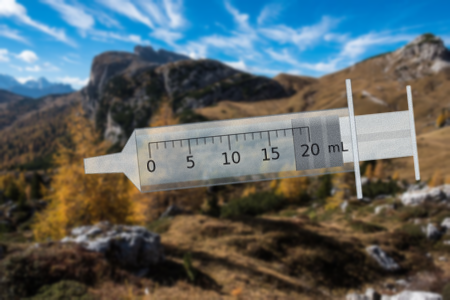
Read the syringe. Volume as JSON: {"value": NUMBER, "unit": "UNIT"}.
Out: {"value": 18, "unit": "mL"}
